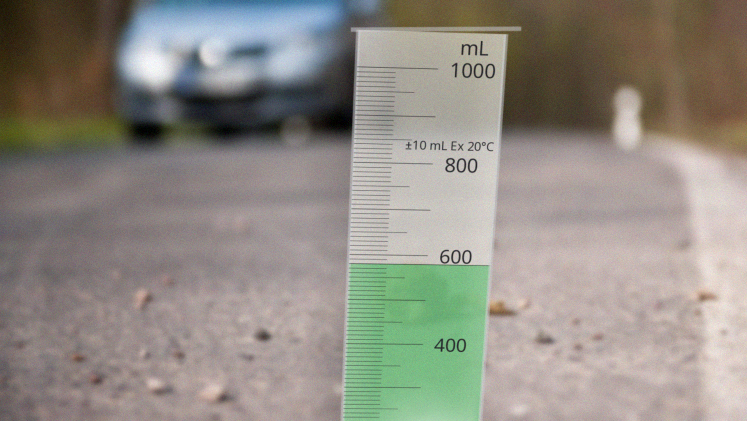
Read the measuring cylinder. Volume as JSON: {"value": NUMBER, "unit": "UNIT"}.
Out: {"value": 580, "unit": "mL"}
